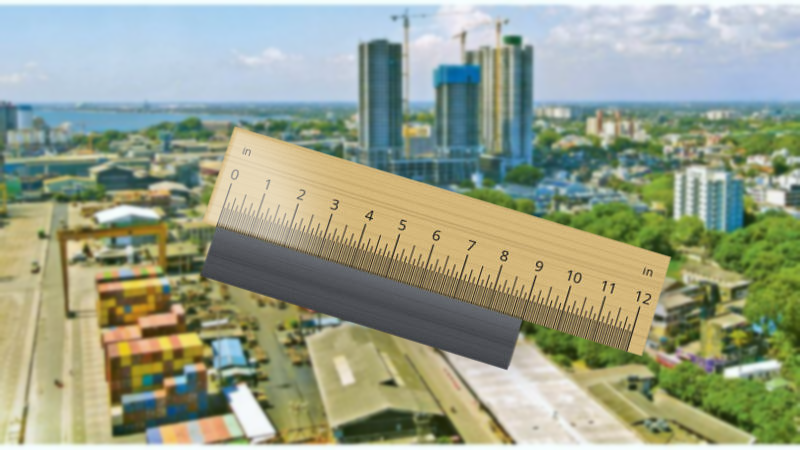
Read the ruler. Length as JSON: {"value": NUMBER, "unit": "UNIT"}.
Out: {"value": 9, "unit": "in"}
